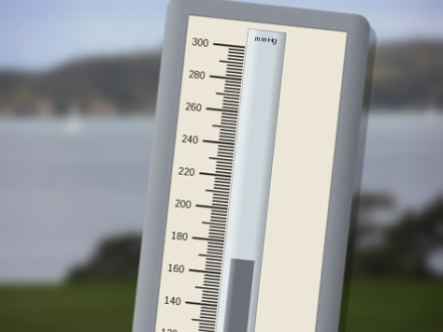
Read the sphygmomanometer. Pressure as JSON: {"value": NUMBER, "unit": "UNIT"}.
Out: {"value": 170, "unit": "mmHg"}
